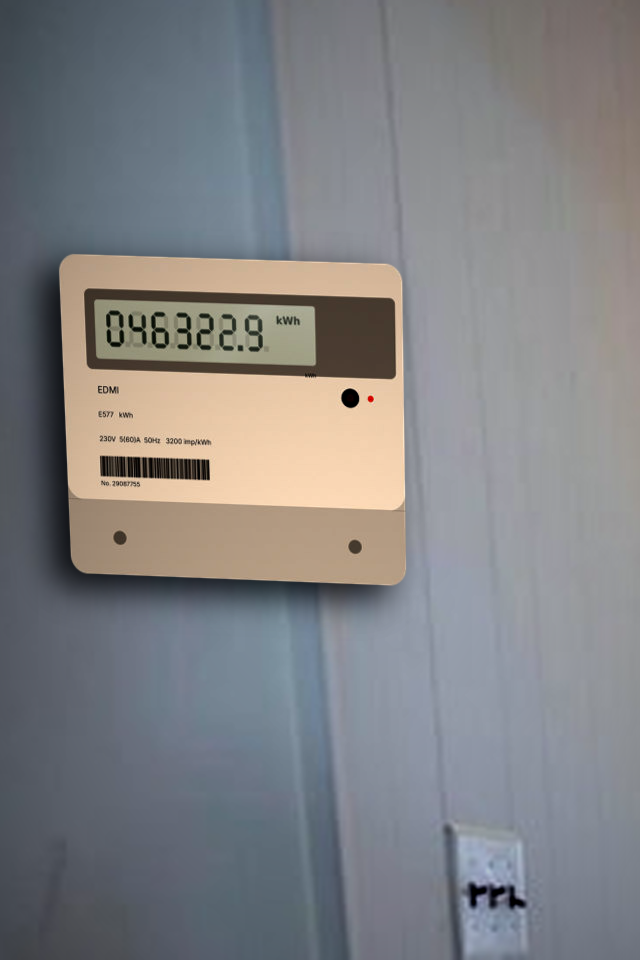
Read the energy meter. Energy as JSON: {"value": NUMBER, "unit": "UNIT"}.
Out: {"value": 46322.9, "unit": "kWh"}
